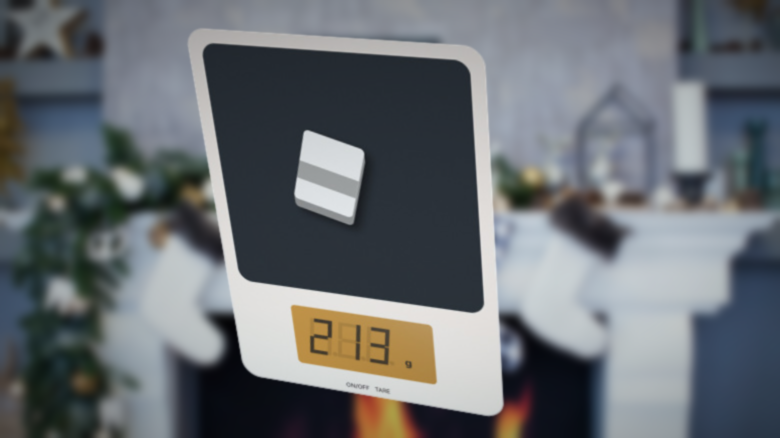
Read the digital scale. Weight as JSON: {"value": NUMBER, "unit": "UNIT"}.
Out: {"value": 213, "unit": "g"}
